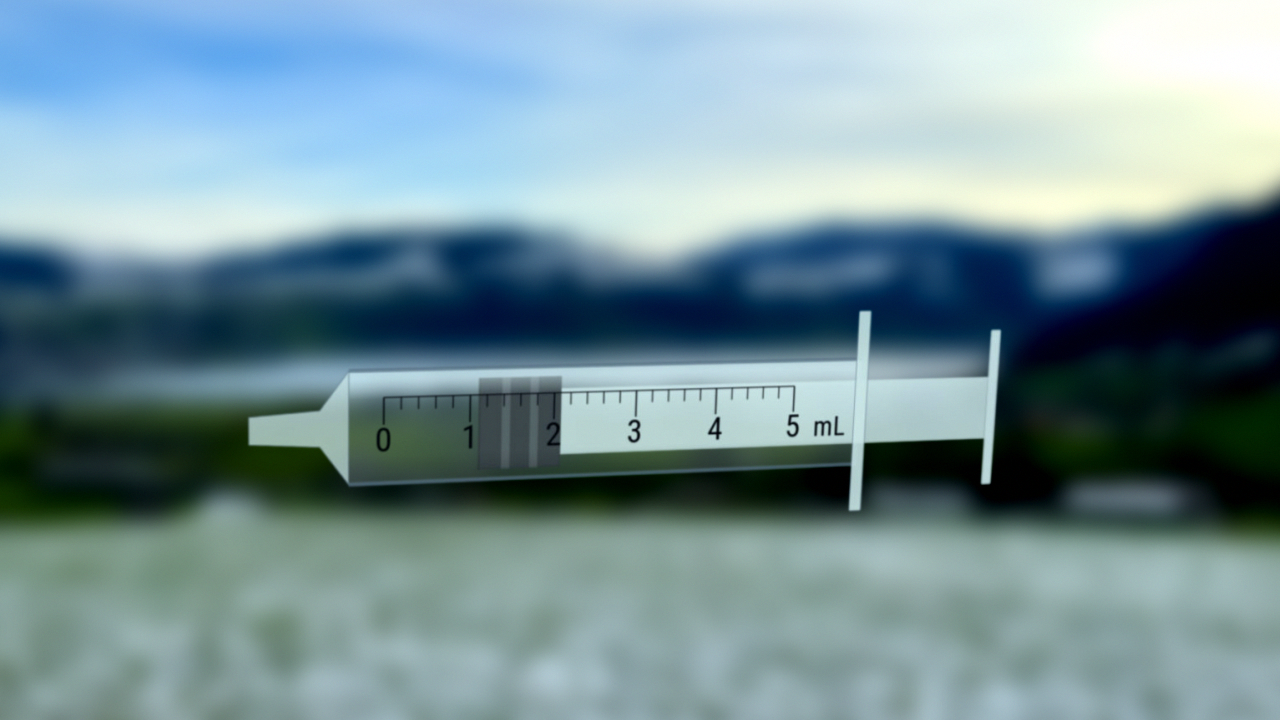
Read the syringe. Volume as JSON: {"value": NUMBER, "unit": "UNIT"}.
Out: {"value": 1.1, "unit": "mL"}
